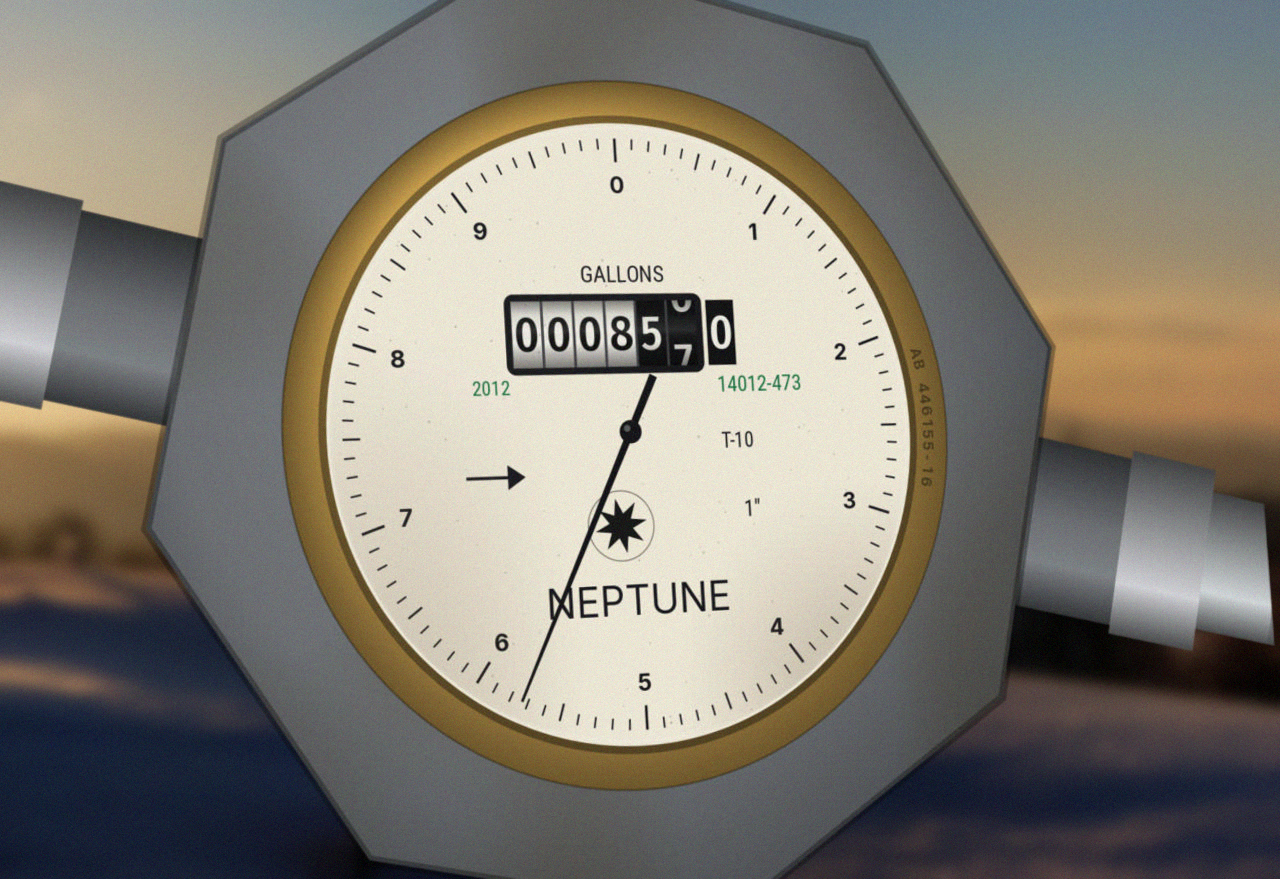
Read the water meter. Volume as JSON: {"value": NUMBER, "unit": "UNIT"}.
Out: {"value": 8565.7, "unit": "gal"}
